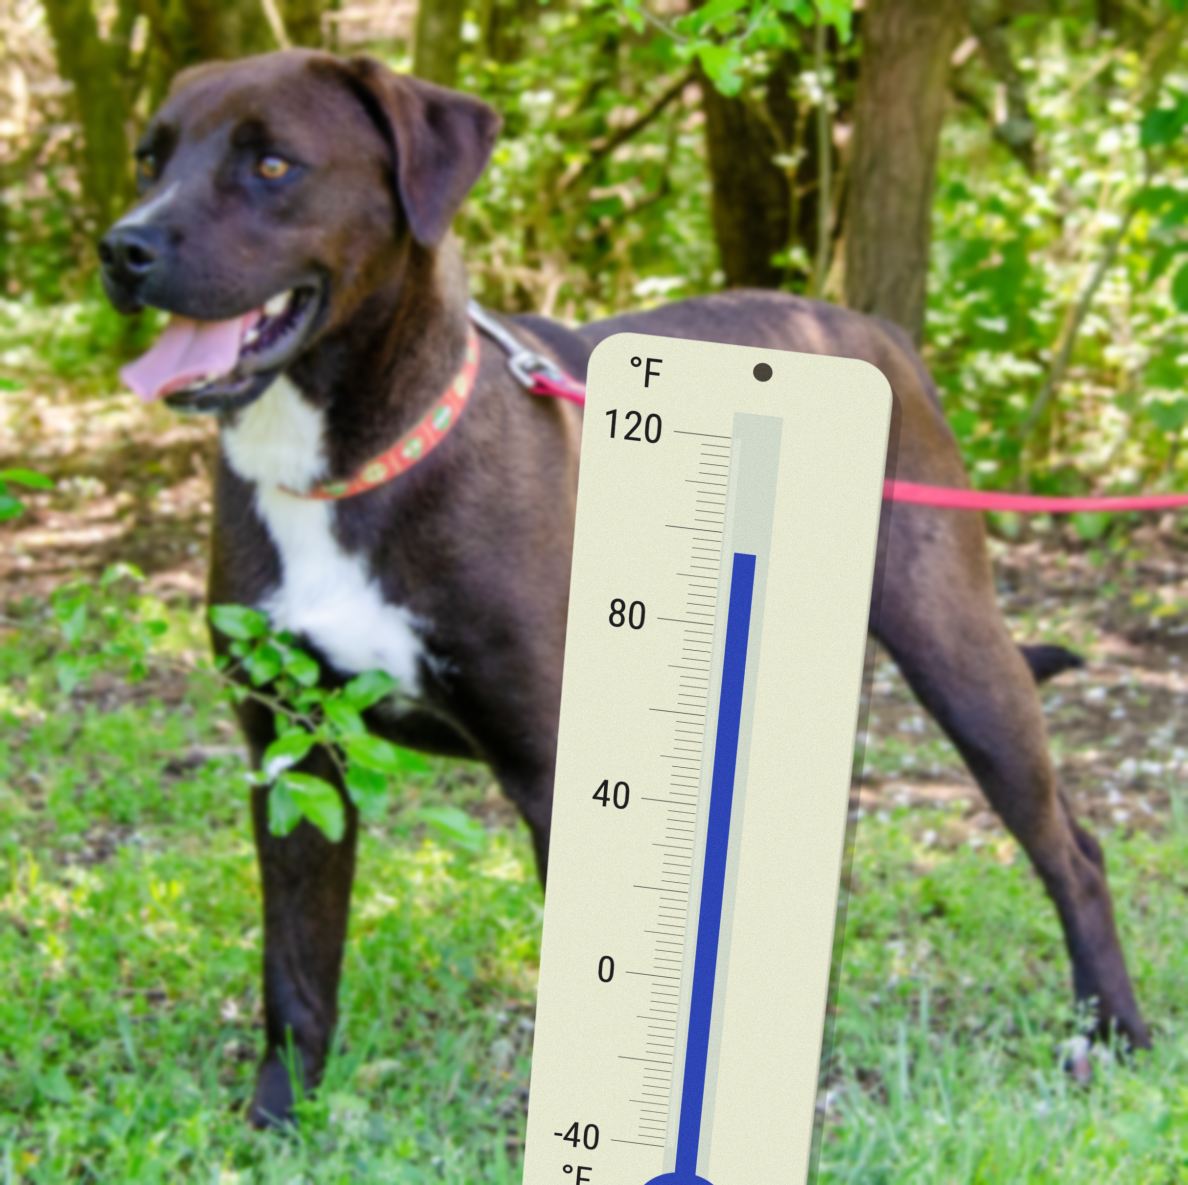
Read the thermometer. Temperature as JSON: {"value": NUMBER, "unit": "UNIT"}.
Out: {"value": 96, "unit": "°F"}
